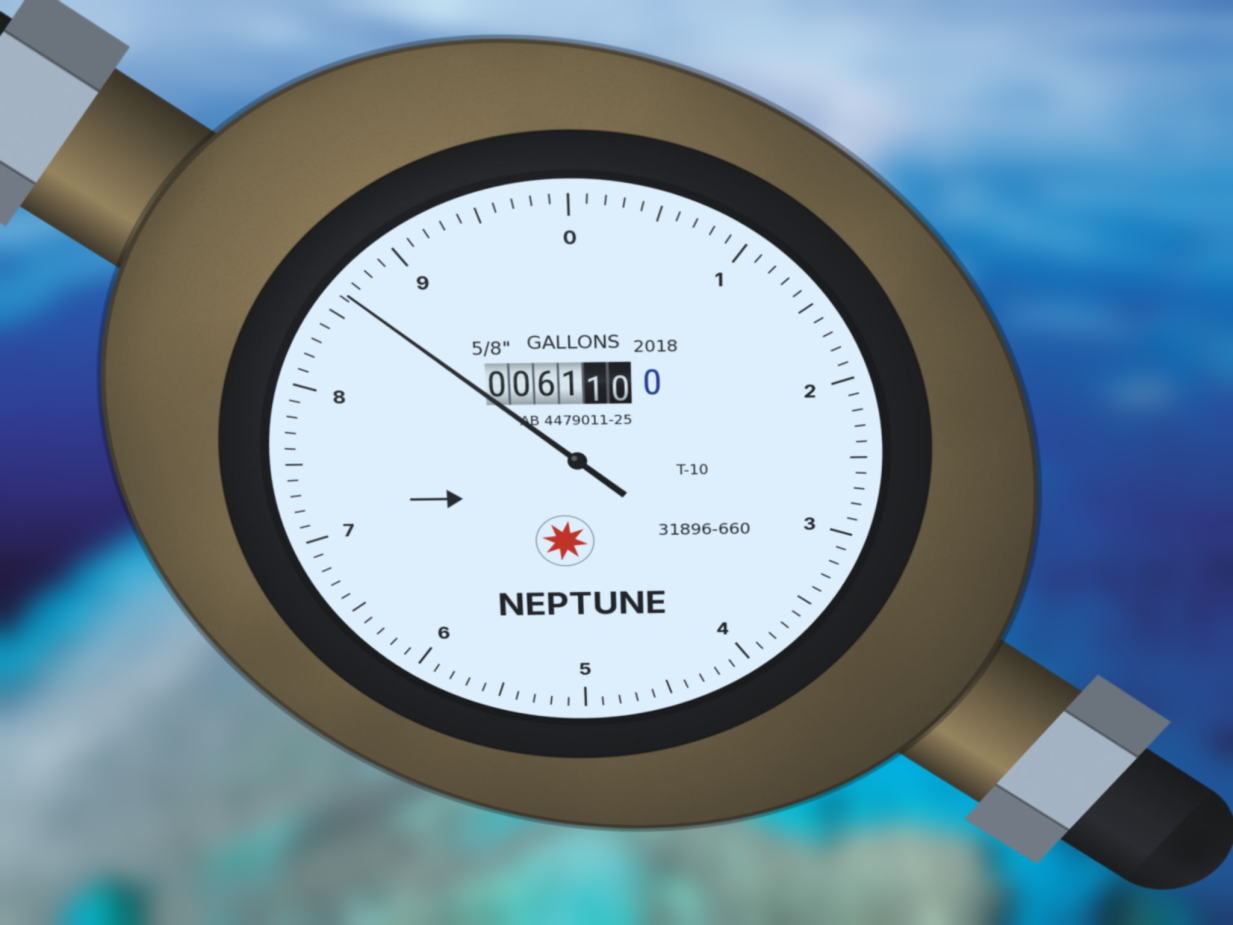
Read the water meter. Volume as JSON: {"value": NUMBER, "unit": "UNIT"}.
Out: {"value": 61098.6, "unit": "gal"}
